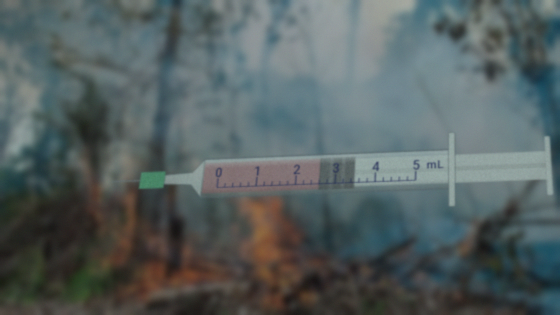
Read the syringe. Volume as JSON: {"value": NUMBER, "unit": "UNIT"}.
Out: {"value": 2.6, "unit": "mL"}
